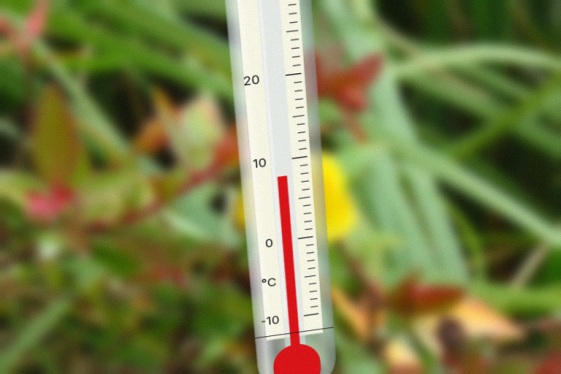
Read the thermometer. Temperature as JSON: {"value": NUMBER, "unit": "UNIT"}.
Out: {"value": 8, "unit": "°C"}
